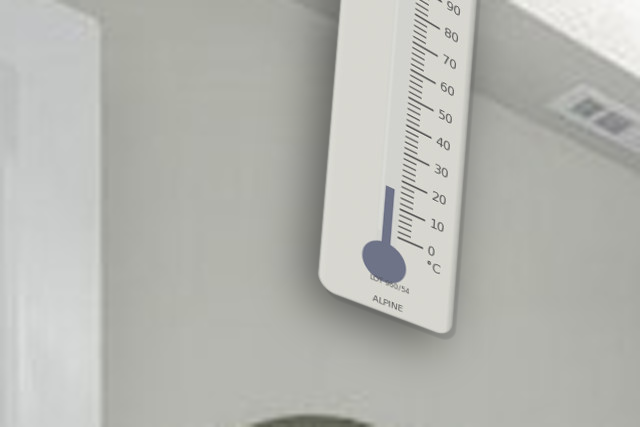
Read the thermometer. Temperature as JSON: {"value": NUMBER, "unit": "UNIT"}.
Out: {"value": 16, "unit": "°C"}
